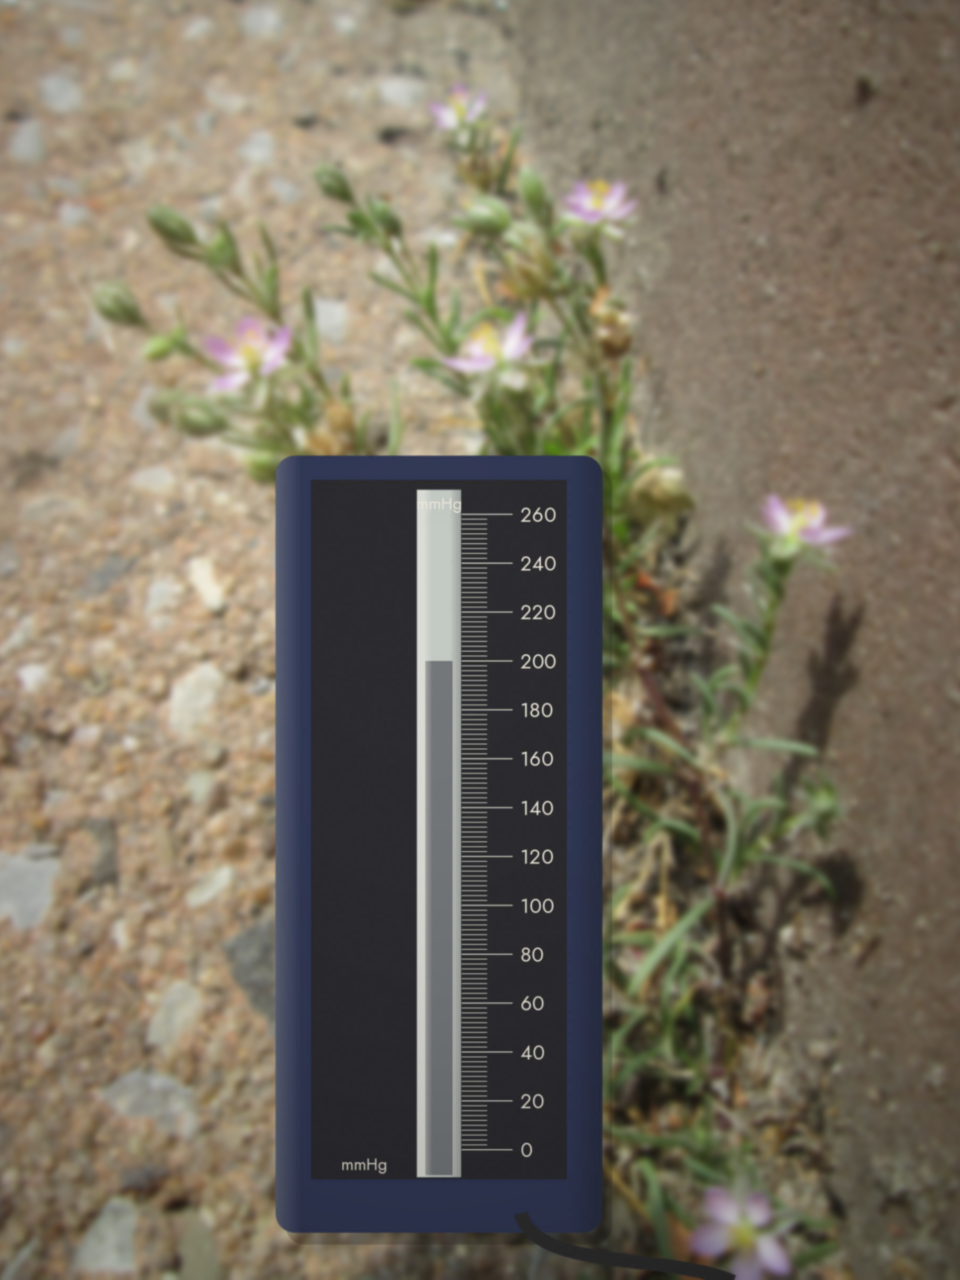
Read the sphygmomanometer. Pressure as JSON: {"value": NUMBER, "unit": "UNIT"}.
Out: {"value": 200, "unit": "mmHg"}
